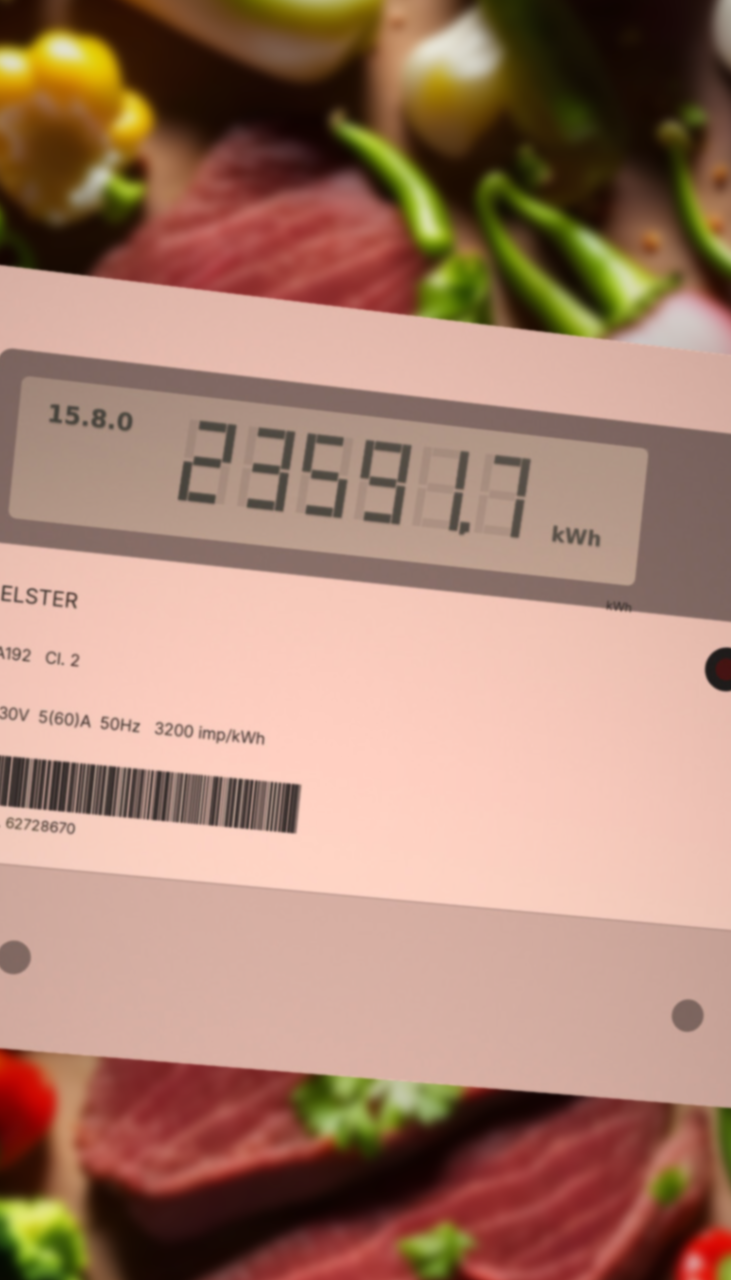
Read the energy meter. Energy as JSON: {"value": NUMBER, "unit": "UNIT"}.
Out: {"value": 23591.7, "unit": "kWh"}
